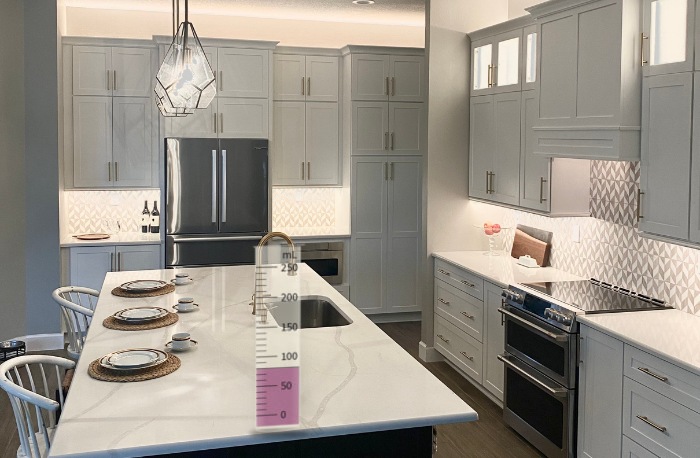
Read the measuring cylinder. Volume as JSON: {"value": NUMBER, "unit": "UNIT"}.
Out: {"value": 80, "unit": "mL"}
